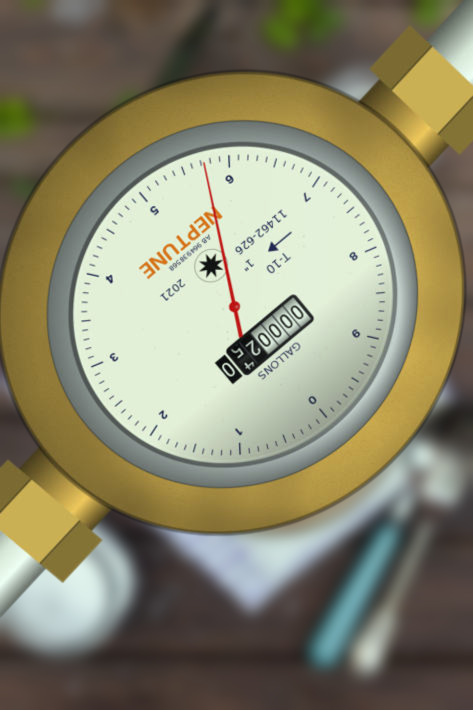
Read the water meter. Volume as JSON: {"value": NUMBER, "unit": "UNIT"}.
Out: {"value": 245.7, "unit": "gal"}
